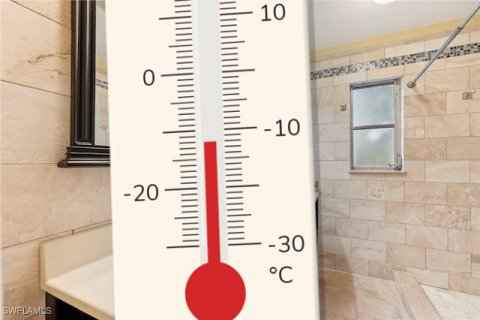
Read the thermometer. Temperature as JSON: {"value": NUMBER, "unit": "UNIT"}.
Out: {"value": -12, "unit": "°C"}
